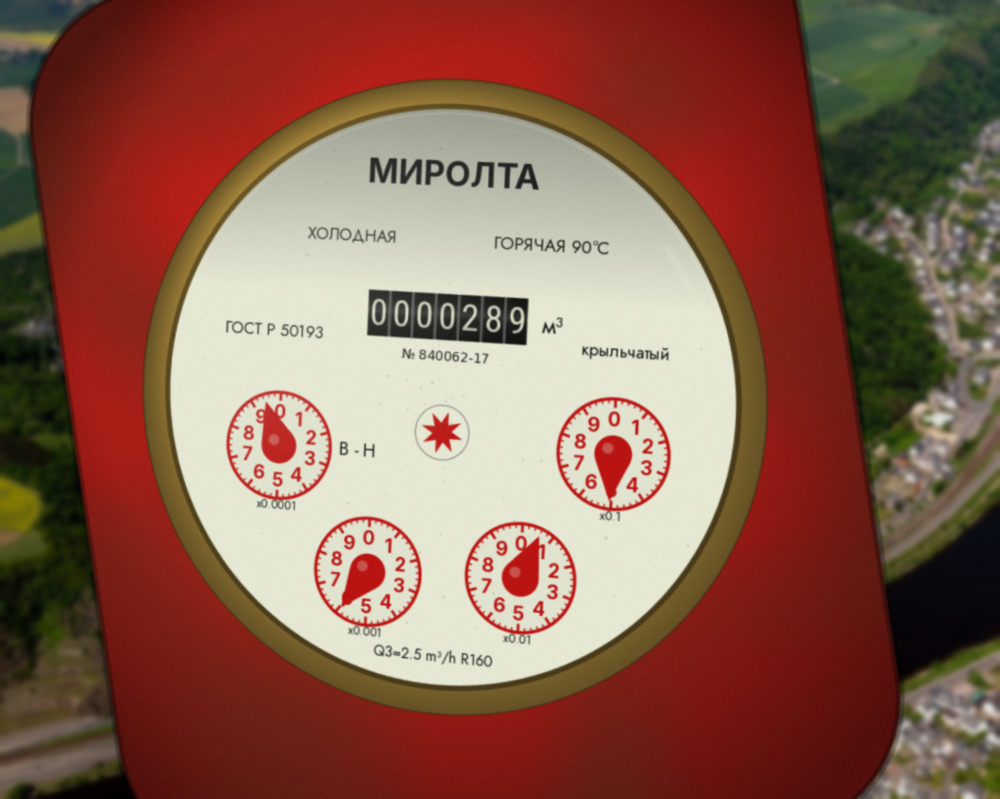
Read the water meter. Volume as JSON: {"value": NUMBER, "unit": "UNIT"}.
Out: {"value": 289.5059, "unit": "m³"}
